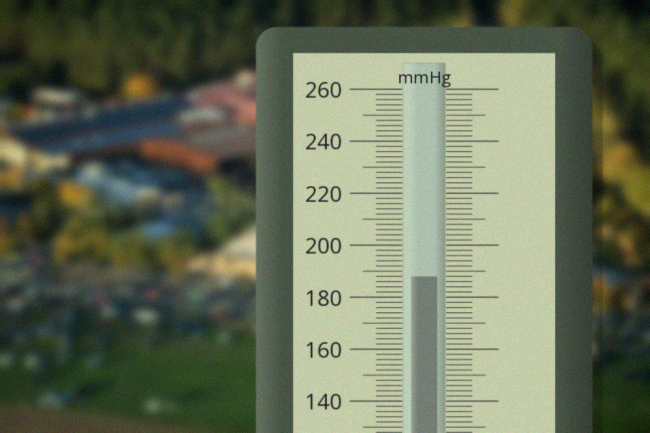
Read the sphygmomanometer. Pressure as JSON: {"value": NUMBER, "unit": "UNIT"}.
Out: {"value": 188, "unit": "mmHg"}
